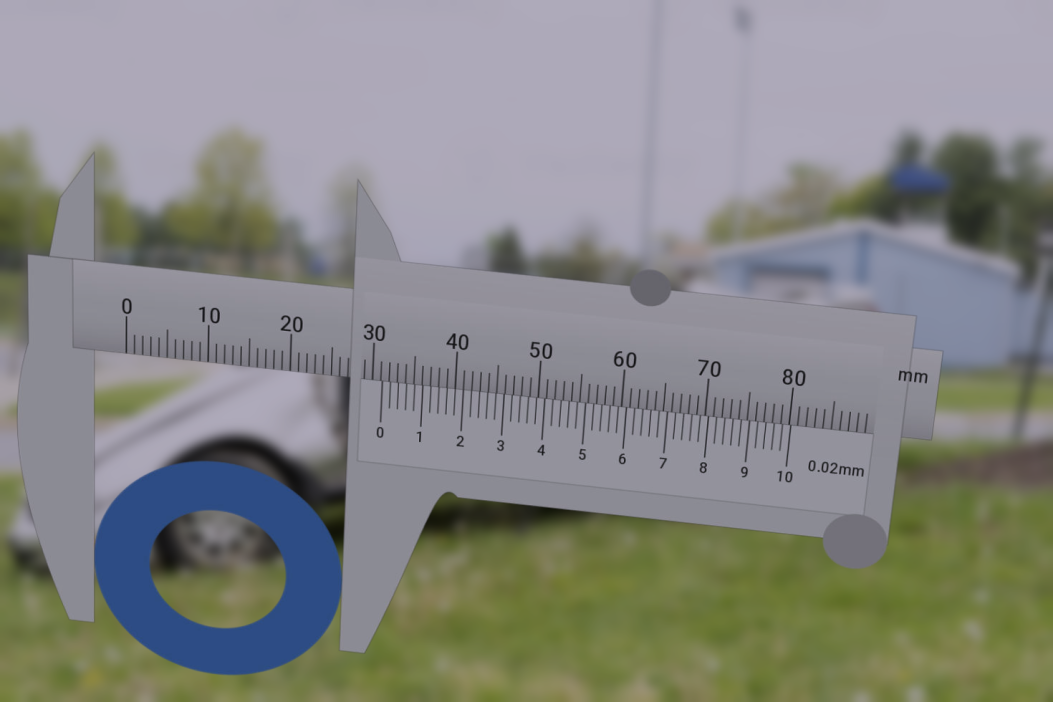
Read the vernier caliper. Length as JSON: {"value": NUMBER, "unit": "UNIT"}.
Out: {"value": 31.2, "unit": "mm"}
